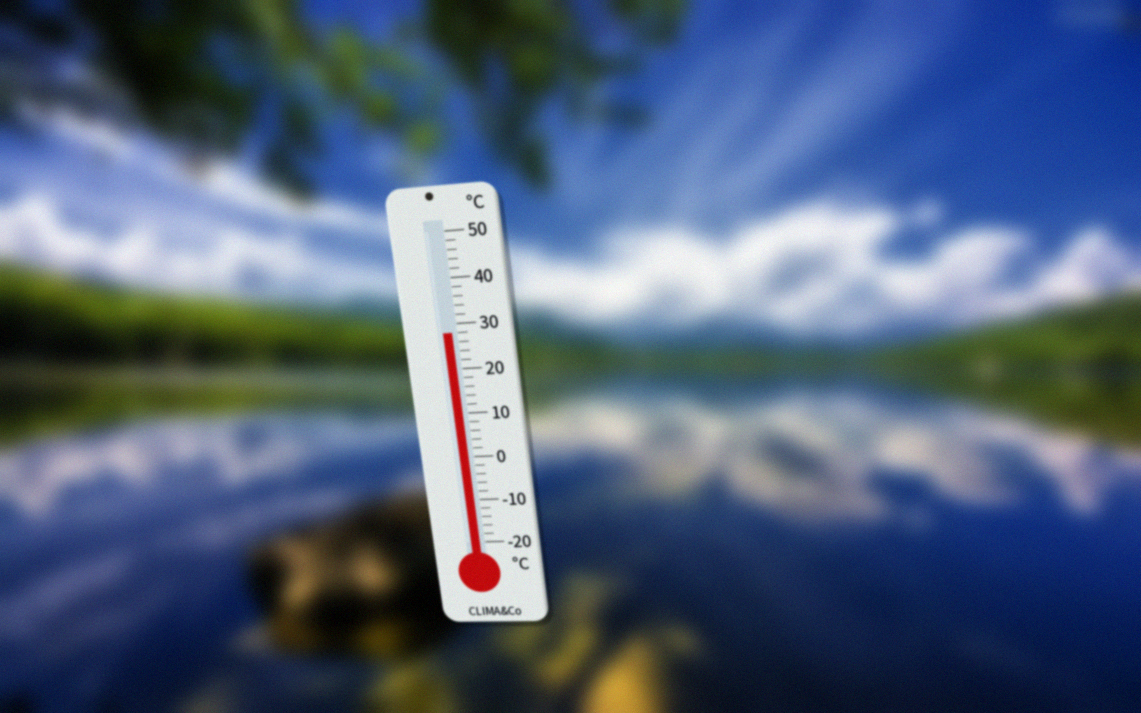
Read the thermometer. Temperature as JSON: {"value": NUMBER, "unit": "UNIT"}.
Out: {"value": 28, "unit": "°C"}
